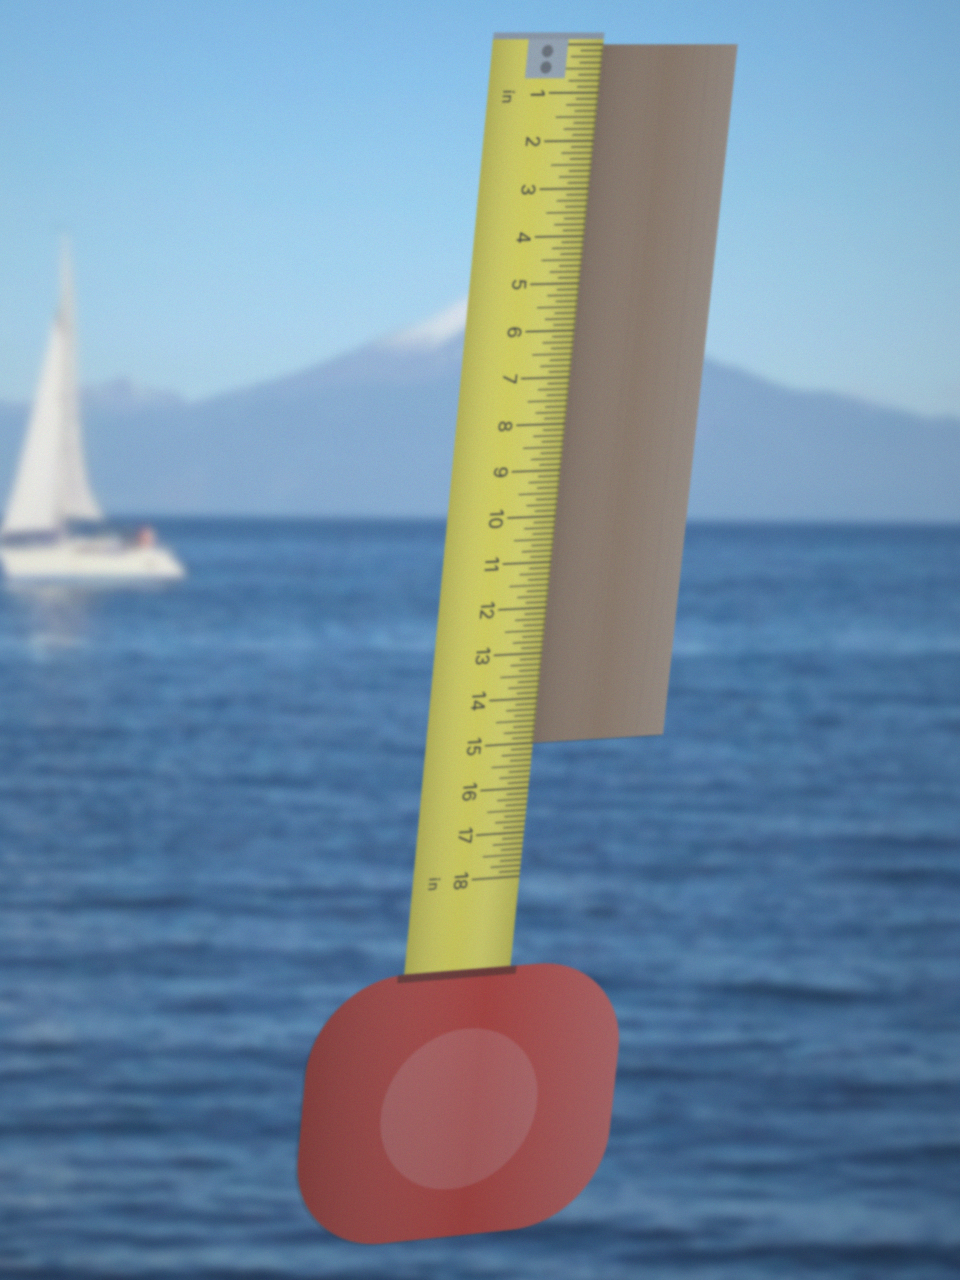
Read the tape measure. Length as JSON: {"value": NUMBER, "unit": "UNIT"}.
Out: {"value": 15, "unit": "in"}
